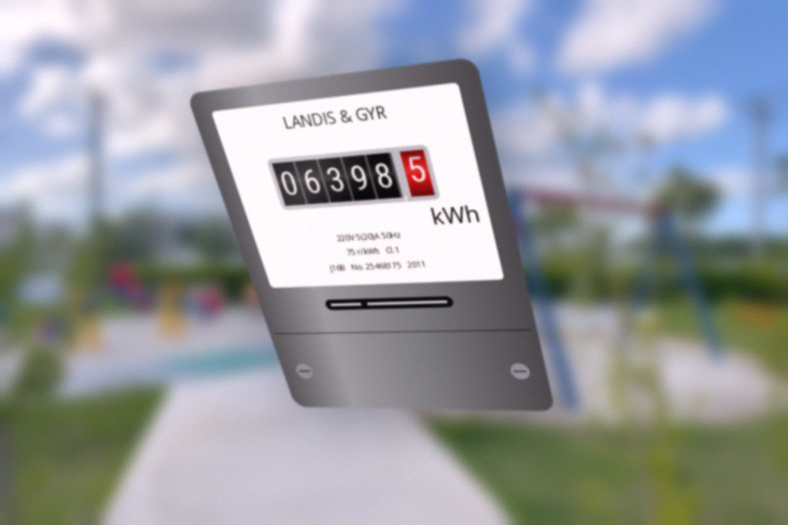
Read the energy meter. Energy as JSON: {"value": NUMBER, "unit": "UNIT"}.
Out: {"value": 6398.5, "unit": "kWh"}
